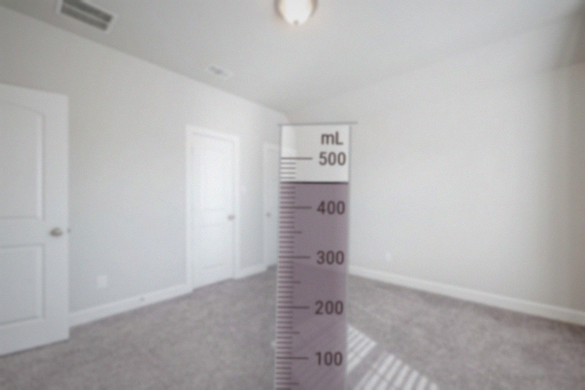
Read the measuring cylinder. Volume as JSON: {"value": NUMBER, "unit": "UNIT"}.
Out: {"value": 450, "unit": "mL"}
